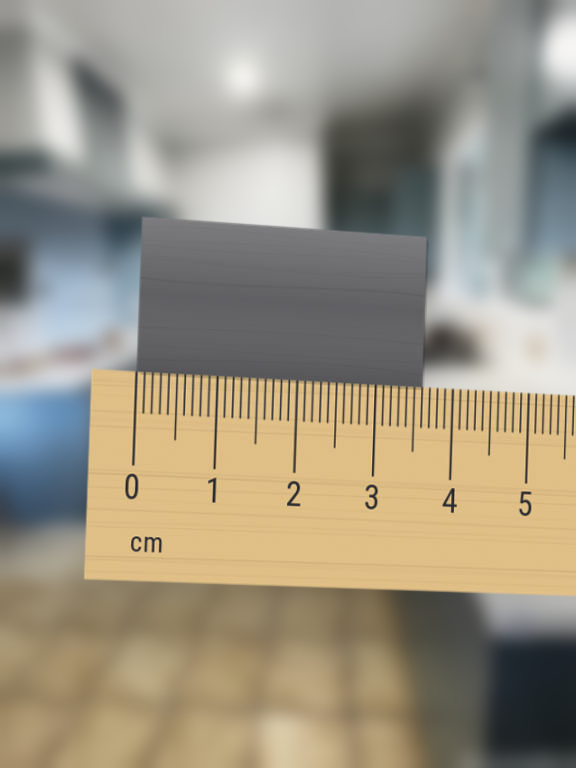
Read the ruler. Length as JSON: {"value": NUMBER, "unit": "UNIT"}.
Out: {"value": 3.6, "unit": "cm"}
